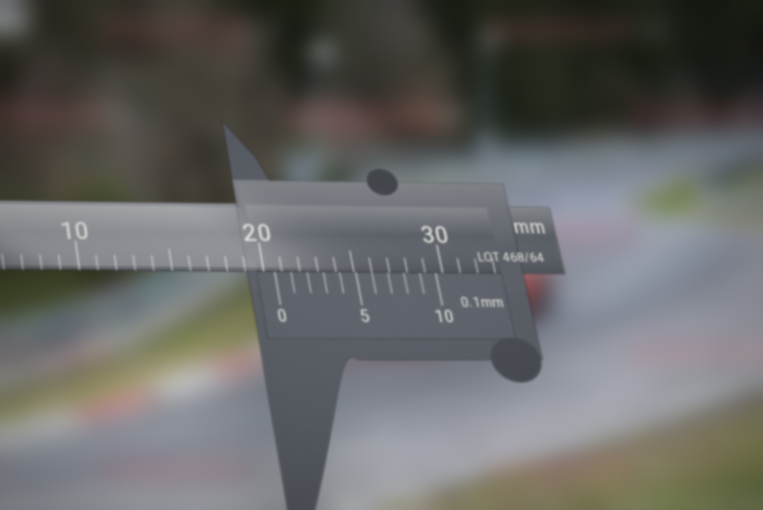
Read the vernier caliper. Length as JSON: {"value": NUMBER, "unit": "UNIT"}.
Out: {"value": 20.6, "unit": "mm"}
